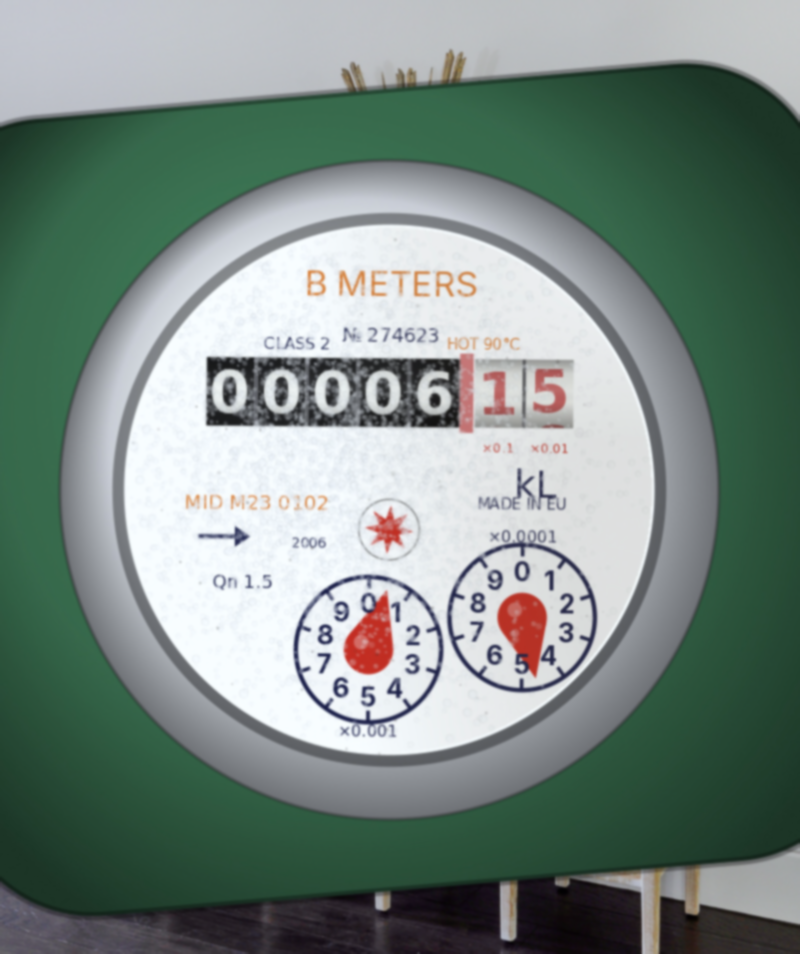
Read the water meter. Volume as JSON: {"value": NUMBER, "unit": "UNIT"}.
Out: {"value": 6.1504, "unit": "kL"}
